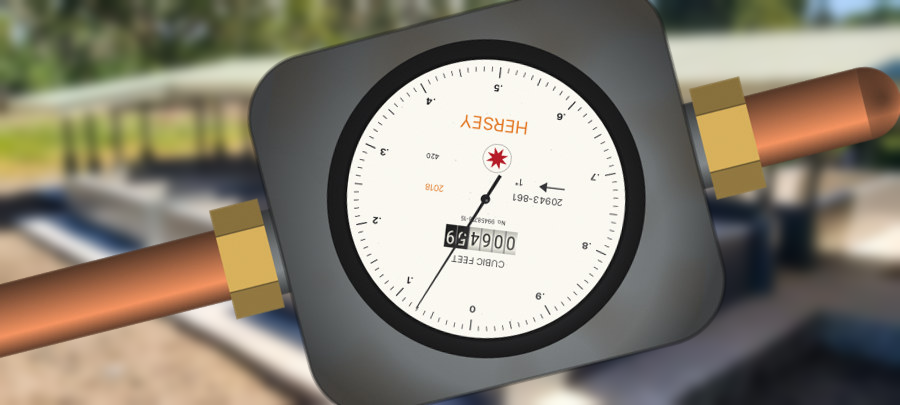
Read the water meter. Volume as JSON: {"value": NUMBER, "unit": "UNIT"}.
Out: {"value": 6459.07, "unit": "ft³"}
